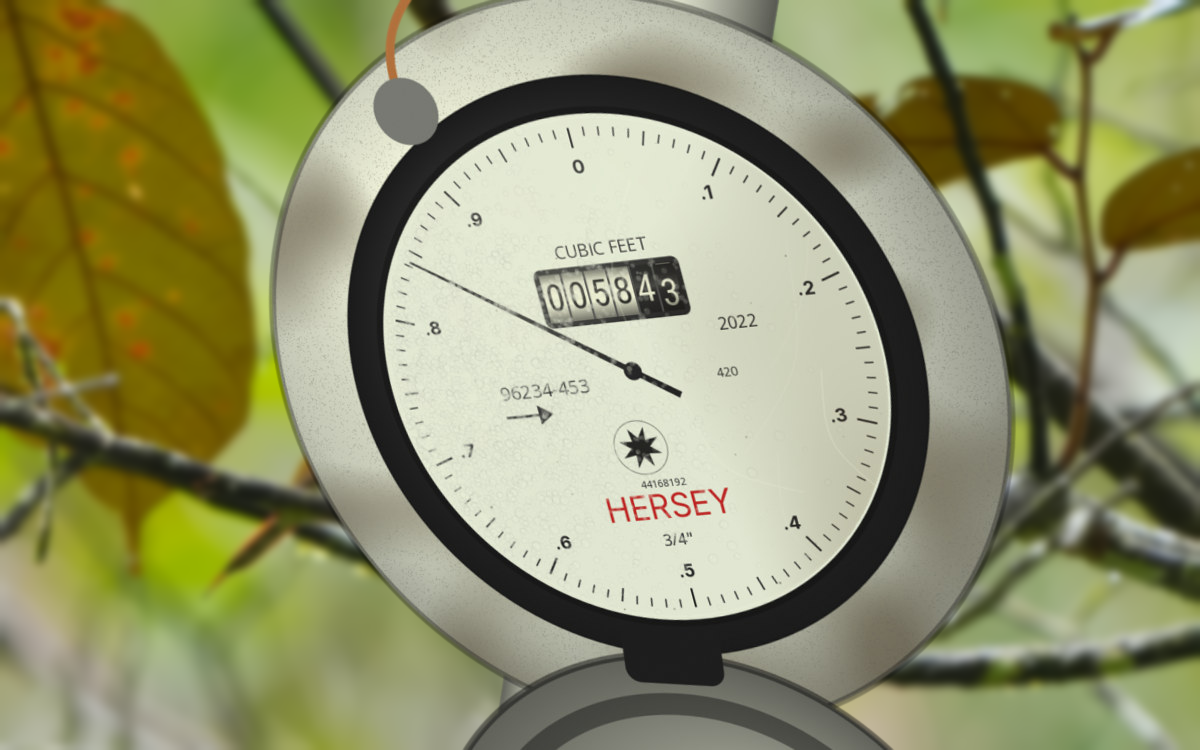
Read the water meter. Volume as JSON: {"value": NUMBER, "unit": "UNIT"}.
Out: {"value": 5842.84, "unit": "ft³"}
